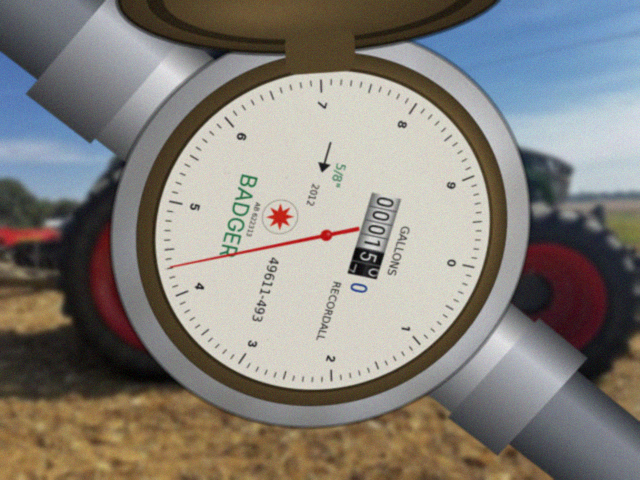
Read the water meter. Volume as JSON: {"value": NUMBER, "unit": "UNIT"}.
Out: {"value": 1564.3, "unit": "gal"}
